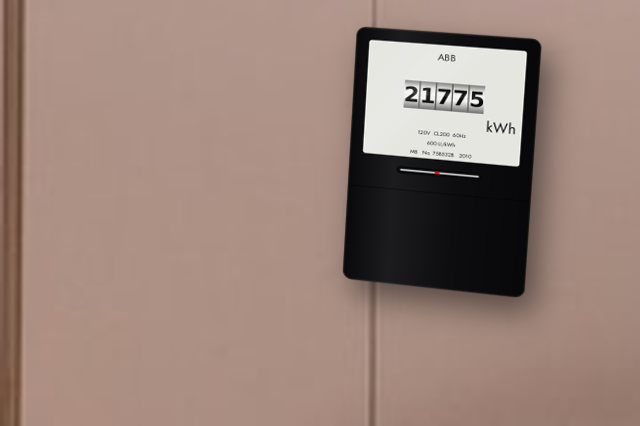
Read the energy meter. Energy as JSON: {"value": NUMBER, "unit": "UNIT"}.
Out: {"value": 21775, "unit": "kWh"}
